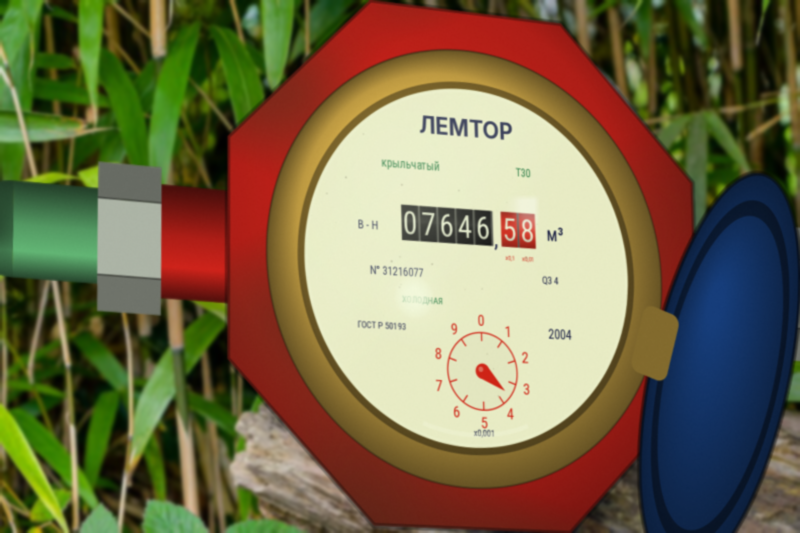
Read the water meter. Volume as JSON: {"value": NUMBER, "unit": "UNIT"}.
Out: {"value": 7646.583, "unit": "m³"}
